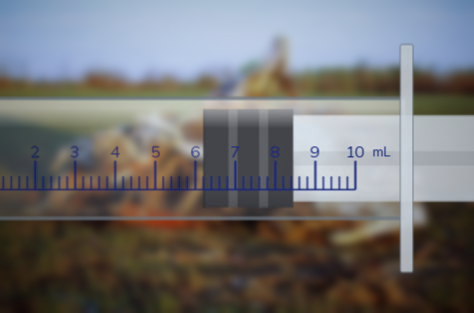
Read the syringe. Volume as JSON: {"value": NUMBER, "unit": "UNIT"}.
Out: {"value": 6.2, "unit": "mL"}
